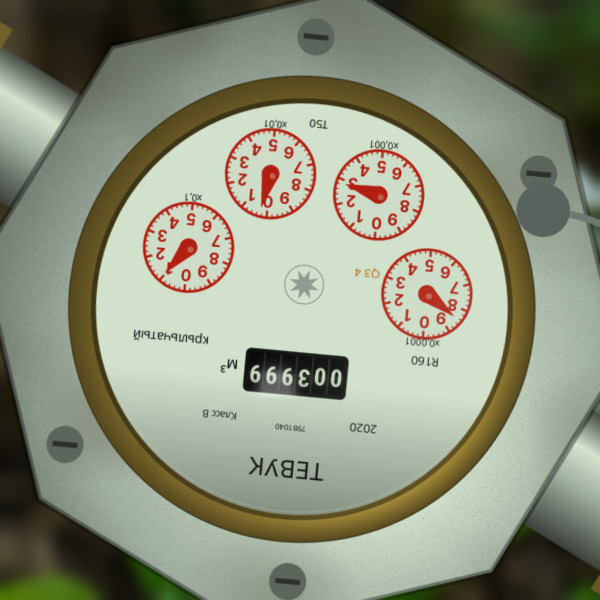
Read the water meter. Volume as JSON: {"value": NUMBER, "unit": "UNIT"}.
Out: {"value": 3999.1028, "unit": "m³"}
